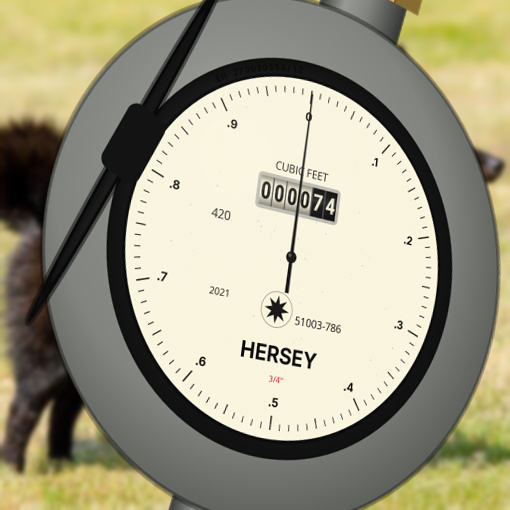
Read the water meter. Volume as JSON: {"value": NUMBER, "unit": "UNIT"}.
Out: {"value": 74.00, "unit": "ft³"}
